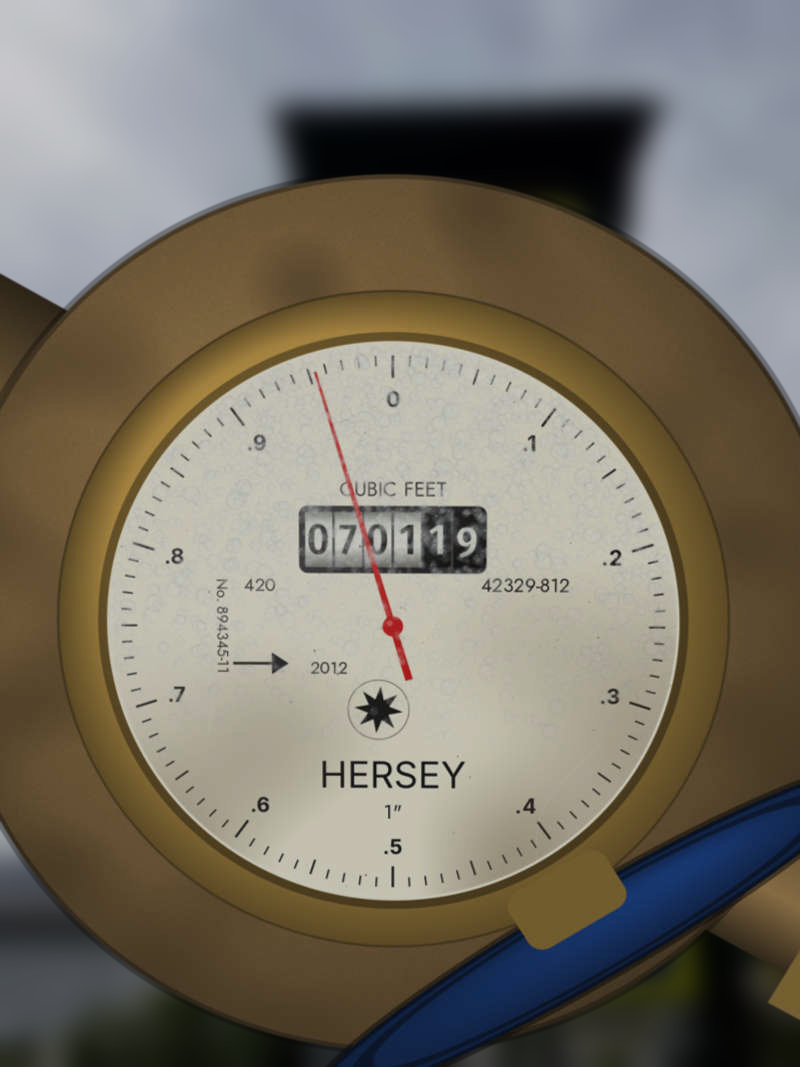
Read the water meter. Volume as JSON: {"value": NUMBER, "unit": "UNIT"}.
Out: {"value": 70118.95, "unit": "ft³"}
